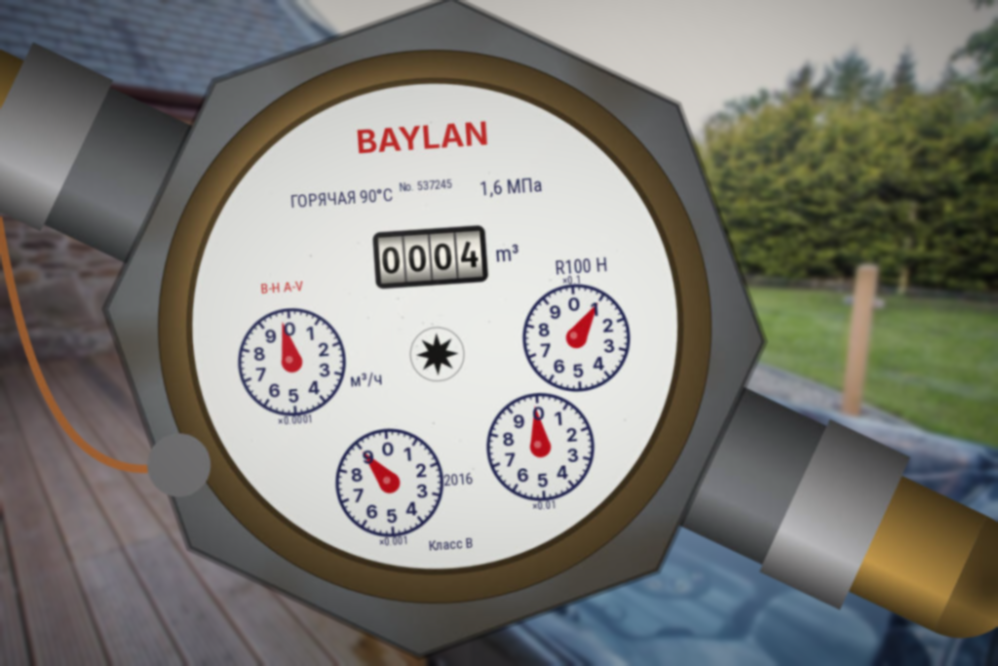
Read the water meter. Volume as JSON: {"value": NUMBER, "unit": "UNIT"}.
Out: {"value": 4.0989, "unit": "m³"}
